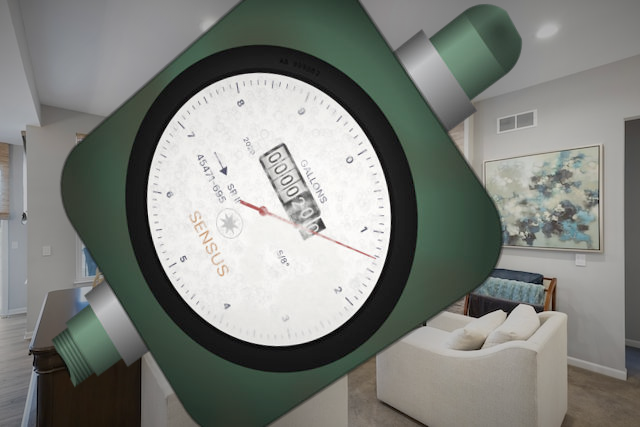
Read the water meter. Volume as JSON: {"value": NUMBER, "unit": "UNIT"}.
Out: {"value": 201.3, "unit": "gal"}
